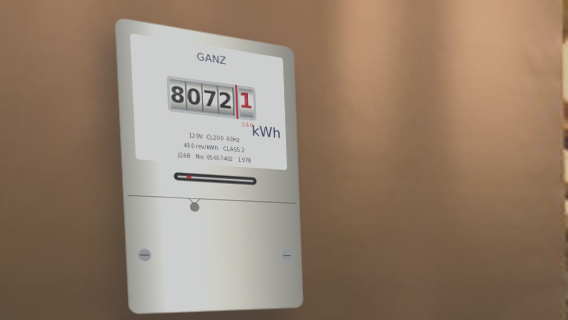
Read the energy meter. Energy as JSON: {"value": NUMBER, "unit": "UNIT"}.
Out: {"value": 8072.1, "unit": "kWh"}
